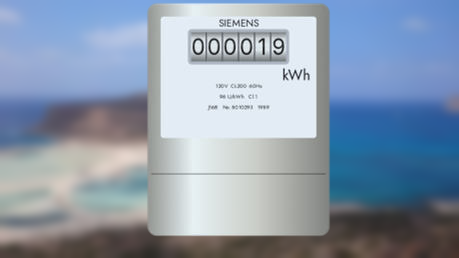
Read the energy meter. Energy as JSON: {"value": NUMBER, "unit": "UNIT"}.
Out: {"value": 19, "unit": "kWh"}
